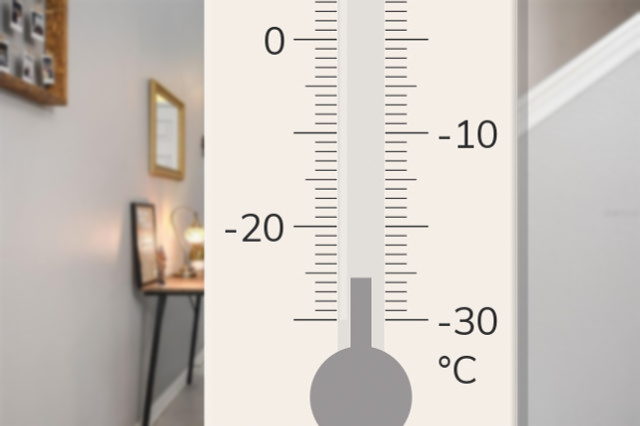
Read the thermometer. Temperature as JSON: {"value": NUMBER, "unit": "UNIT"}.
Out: {"value": -25.5, "unit": "°C"}
